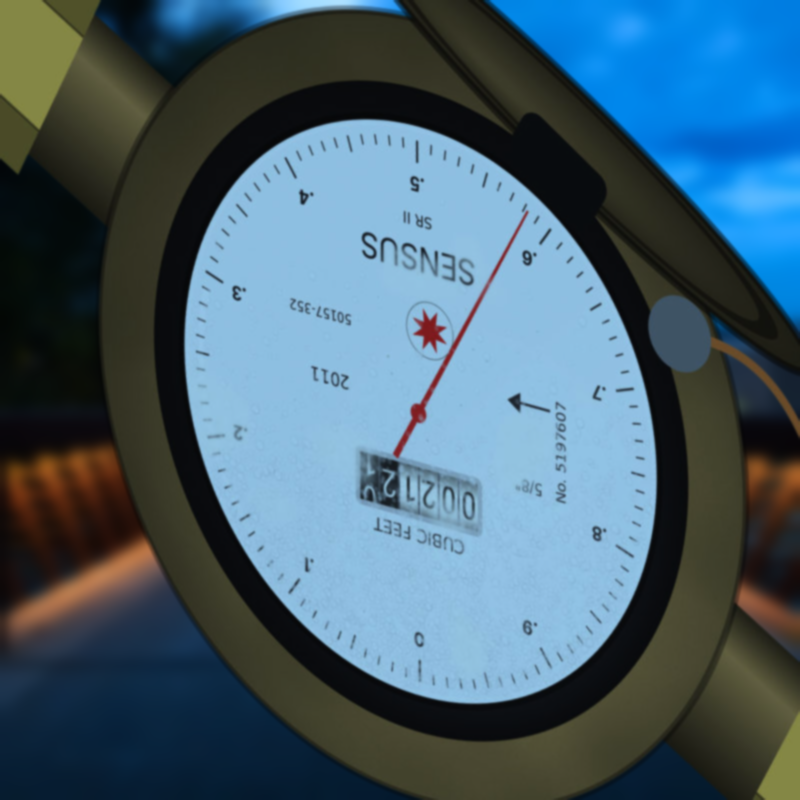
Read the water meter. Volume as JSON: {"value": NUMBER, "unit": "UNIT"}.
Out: {"value": 2120.58, "unit": "ft³"}
